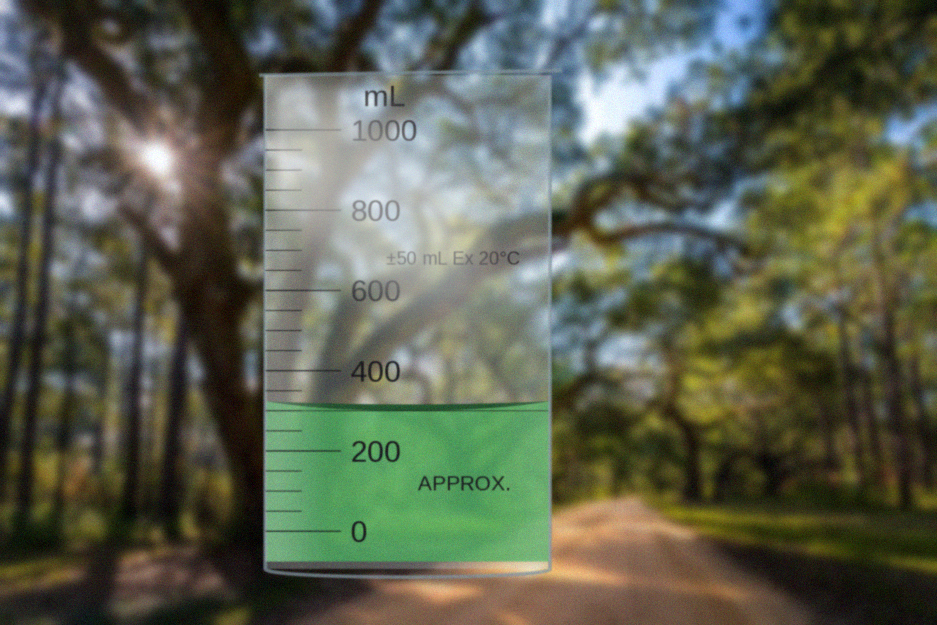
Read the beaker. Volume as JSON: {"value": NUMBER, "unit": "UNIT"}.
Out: {"value": 300, "unit": "mL"}
